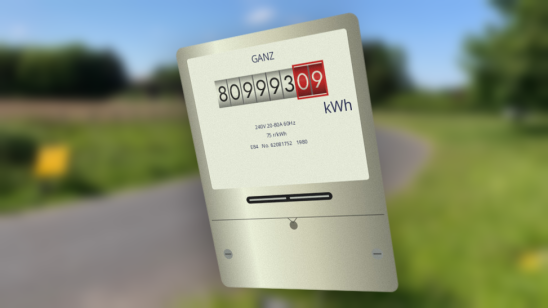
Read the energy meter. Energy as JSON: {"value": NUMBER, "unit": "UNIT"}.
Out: {"value": 809993.09, "unit": "kWh"}
